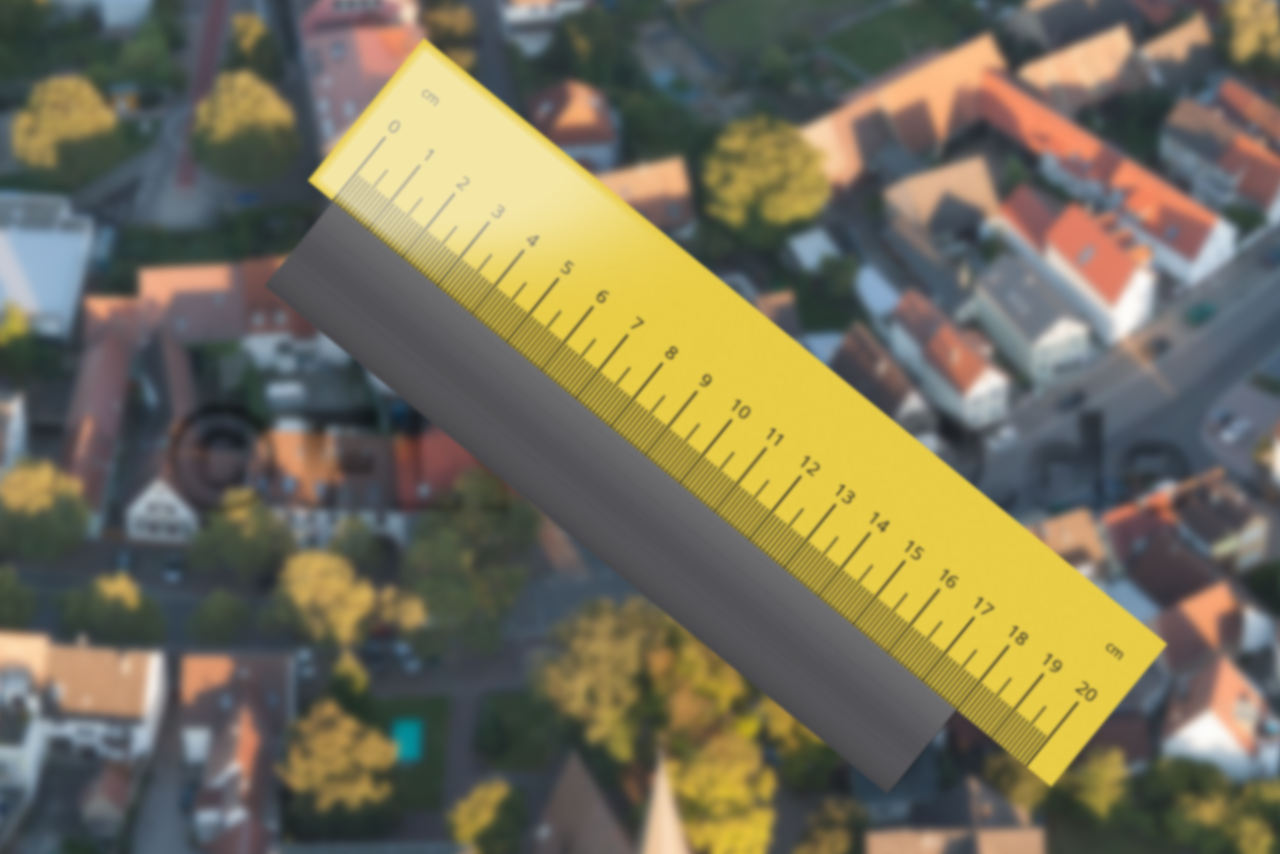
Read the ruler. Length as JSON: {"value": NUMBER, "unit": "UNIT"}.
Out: {"value": 18, "unit": "cm"}
